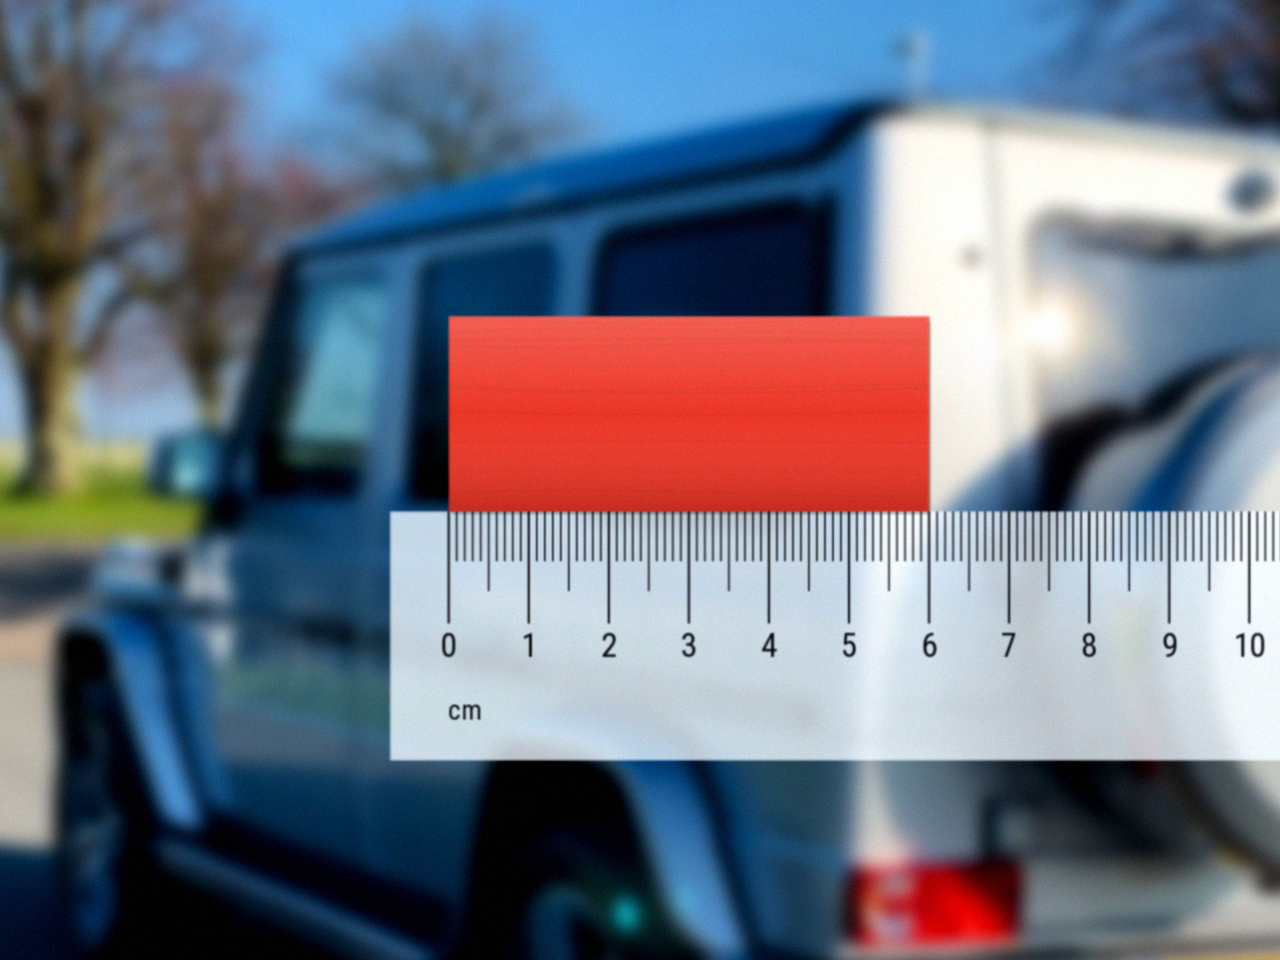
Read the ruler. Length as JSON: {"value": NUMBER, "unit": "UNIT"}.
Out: {"value": 6, "unit": "cm"}
